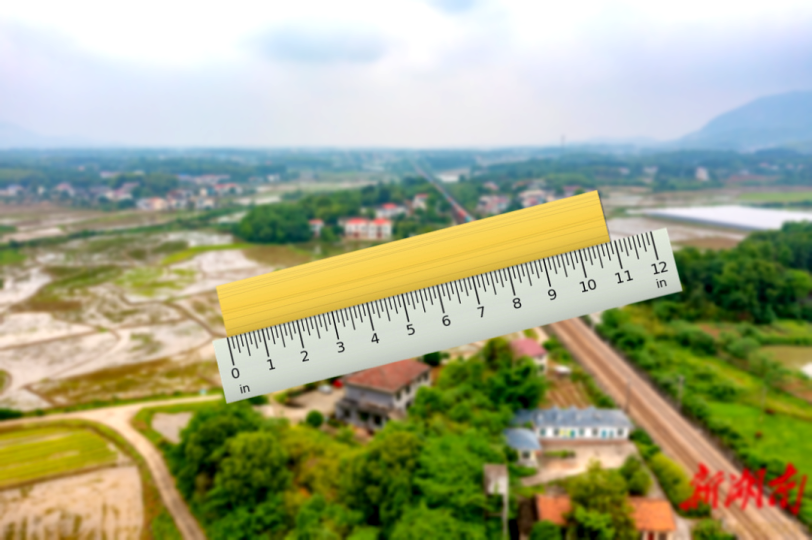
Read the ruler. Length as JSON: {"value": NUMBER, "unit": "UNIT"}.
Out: {"value": 10.875, "unit": "in"}
